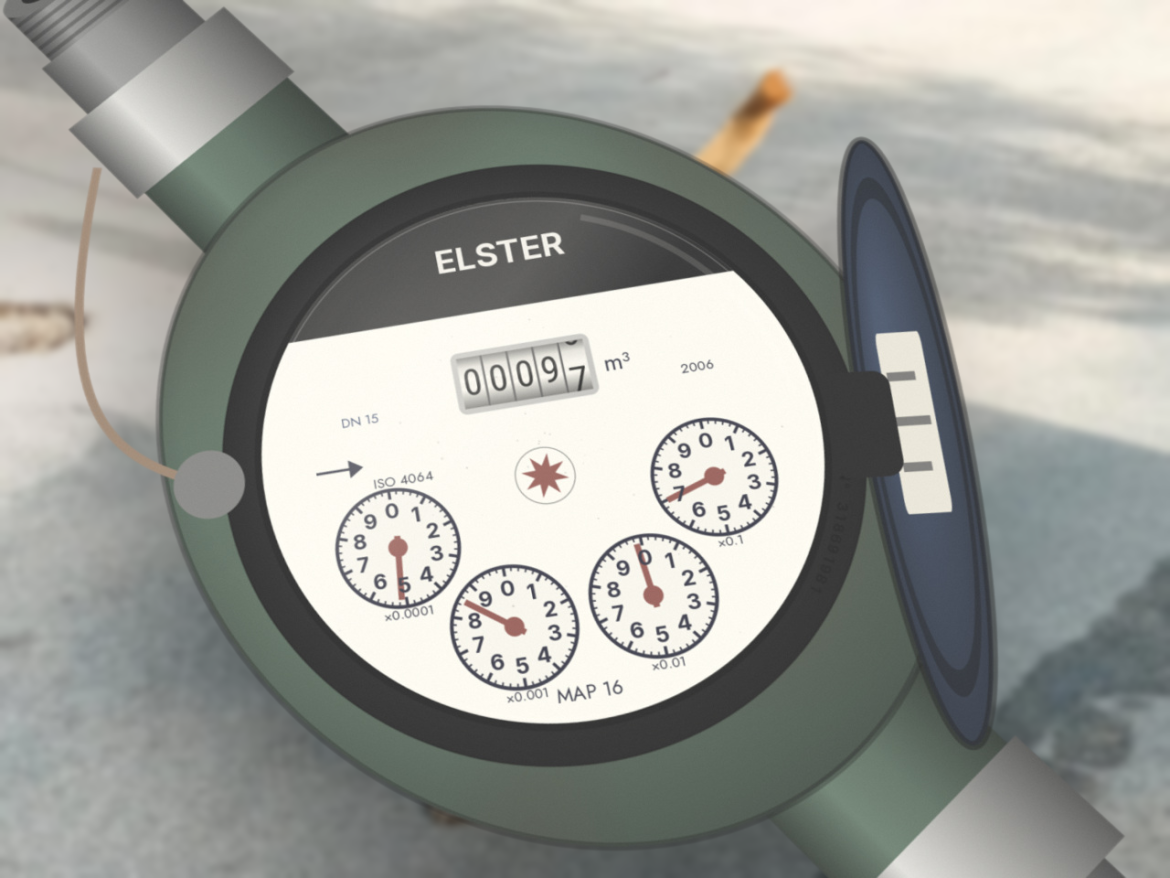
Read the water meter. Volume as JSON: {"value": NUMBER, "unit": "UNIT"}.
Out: {"value": 96.6985, "unit": "m³"}
